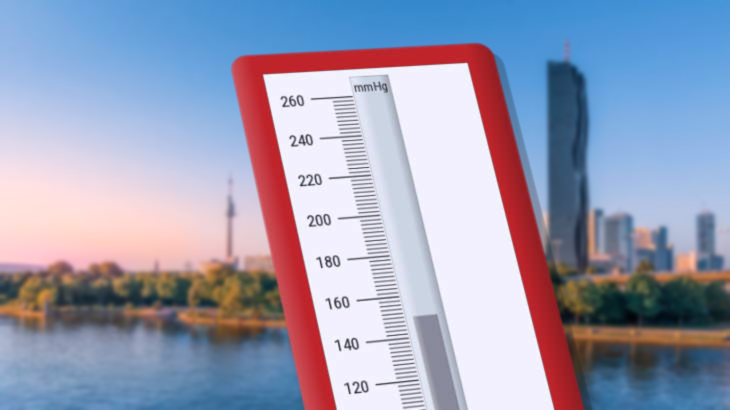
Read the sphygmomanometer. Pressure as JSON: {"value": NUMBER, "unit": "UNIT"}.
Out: {"value": 150, "unit": "mmHg"}
